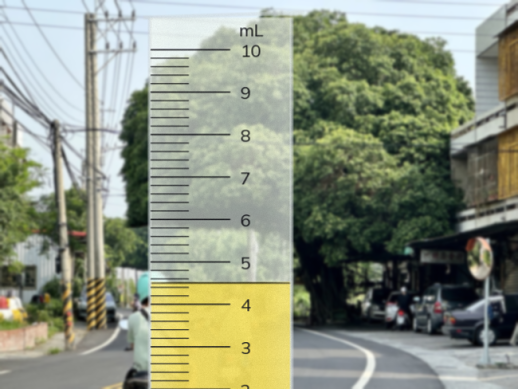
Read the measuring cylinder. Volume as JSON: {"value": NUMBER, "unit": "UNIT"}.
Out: {"value": 4.5, "unit": "mL"}
